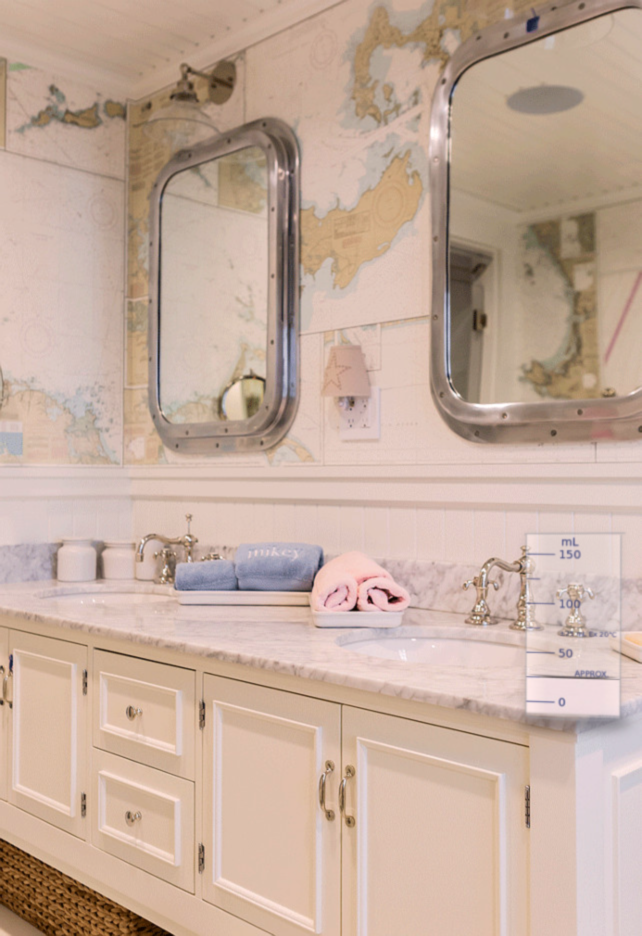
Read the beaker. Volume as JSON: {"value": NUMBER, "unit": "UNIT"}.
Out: {"value": 25, "unit": "mL"}
